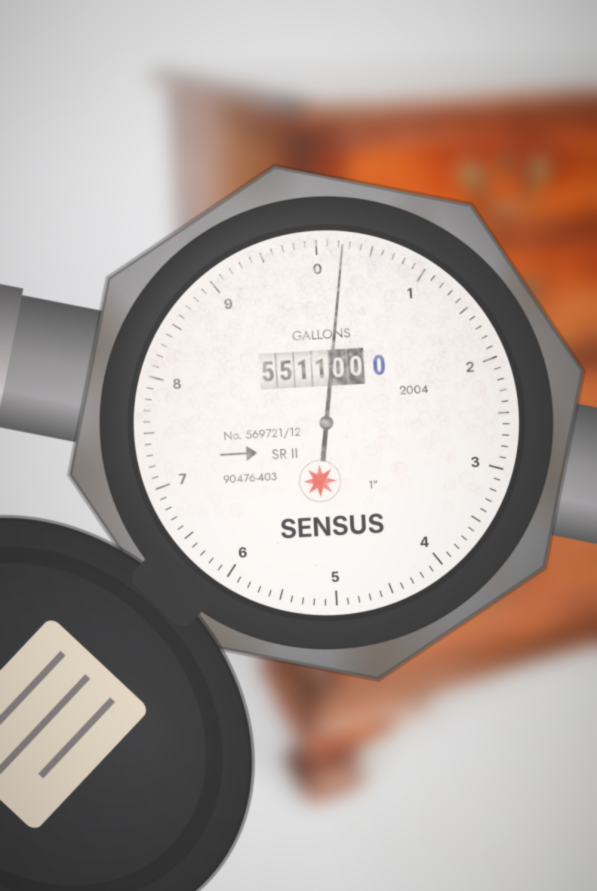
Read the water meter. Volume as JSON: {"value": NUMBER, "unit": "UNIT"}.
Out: {"value": 5511000.2, "unit": "gal"}
